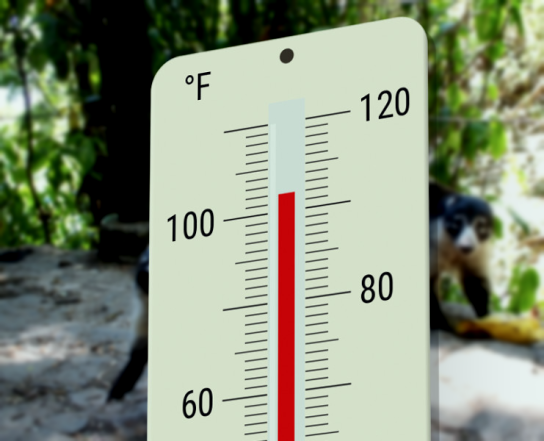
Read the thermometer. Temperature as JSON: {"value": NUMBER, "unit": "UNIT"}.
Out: {"value": 104, "unit": "°F"}
